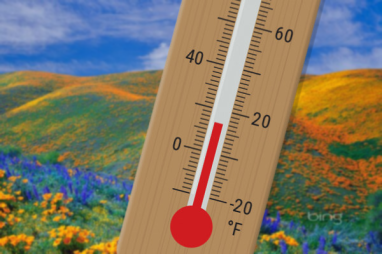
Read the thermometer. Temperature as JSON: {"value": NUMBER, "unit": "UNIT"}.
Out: {"value": 14, "unit": "°F"}
